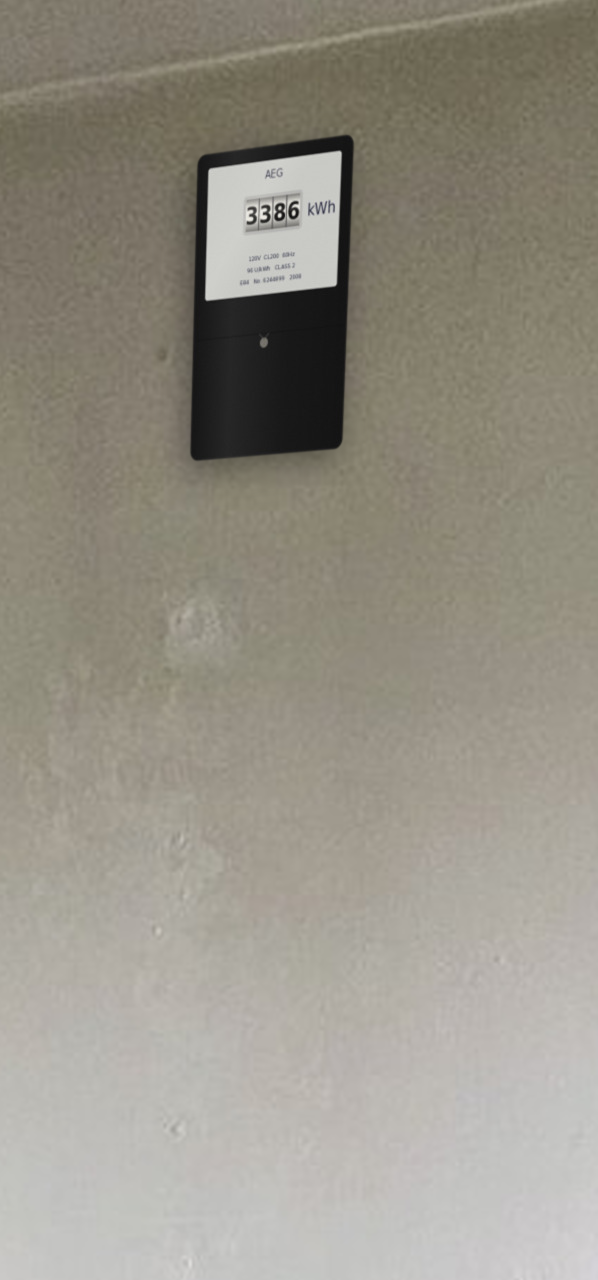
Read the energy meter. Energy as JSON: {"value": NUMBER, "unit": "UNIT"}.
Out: {"value": 3386, "unit": "kWh"}
